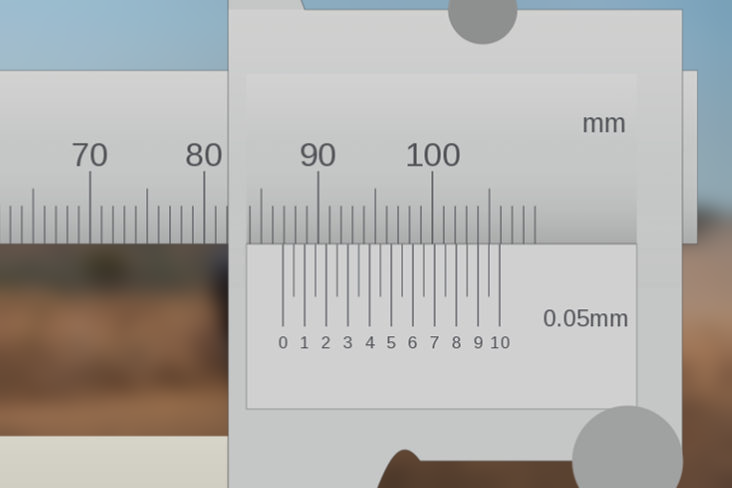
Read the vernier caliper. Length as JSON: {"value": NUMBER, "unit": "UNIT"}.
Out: {"value": 86.9, "unit": "mm"}
